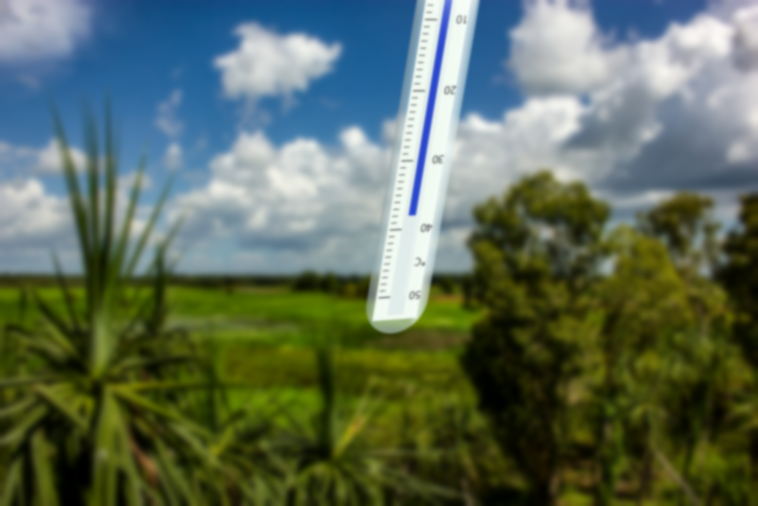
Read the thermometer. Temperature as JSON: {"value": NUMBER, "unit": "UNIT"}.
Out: {"value": 38, "unit": "°C"}
